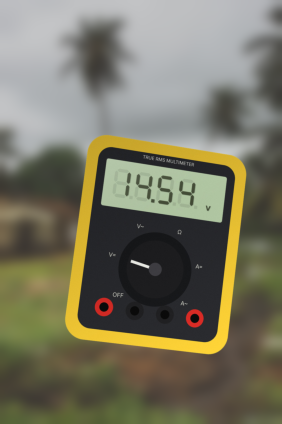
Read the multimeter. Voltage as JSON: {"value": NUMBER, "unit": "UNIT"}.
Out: {"value": 14.54, "unit": "V"}
